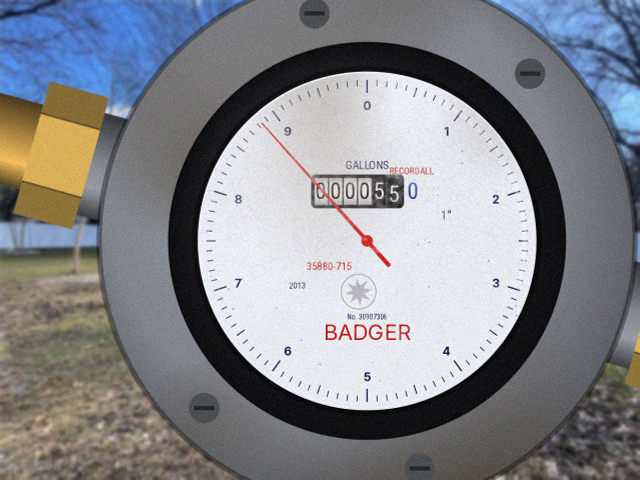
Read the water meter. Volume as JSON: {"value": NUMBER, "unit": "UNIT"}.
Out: {"value": 548.8, "unit": "gal"}
